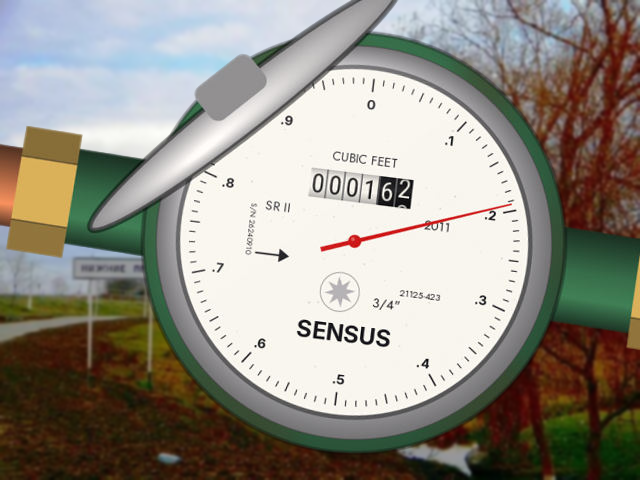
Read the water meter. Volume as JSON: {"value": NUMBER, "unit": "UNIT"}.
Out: {"value": 162.19, "unit": "ft³"}
